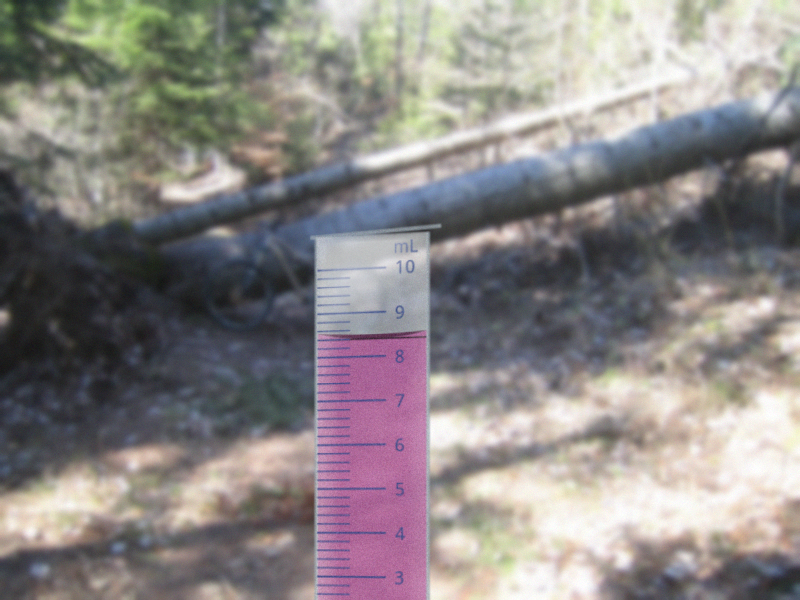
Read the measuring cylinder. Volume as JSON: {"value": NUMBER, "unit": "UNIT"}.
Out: {"value": 8.4, "unit": "mL"}
